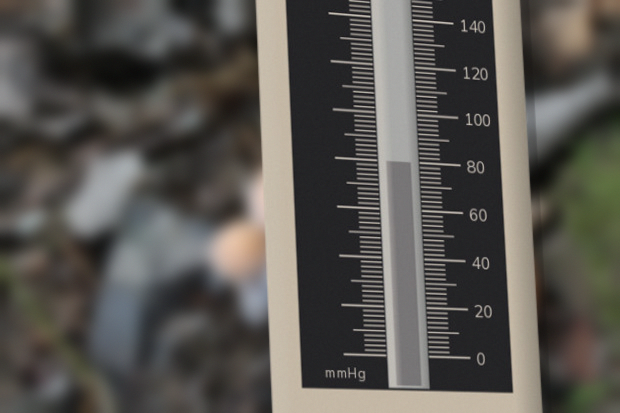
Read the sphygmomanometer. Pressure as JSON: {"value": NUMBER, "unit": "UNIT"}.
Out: {"value": 80, "unit": "mmHg"}
